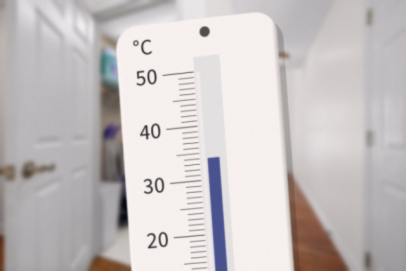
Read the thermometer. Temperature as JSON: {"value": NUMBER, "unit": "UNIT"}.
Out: {"value": 34, "unit": "°C"}
